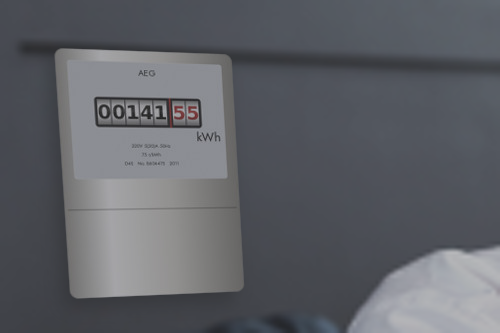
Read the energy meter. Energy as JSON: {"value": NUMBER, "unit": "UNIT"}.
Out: {"value": 141.55, "unit": "kWh"}
